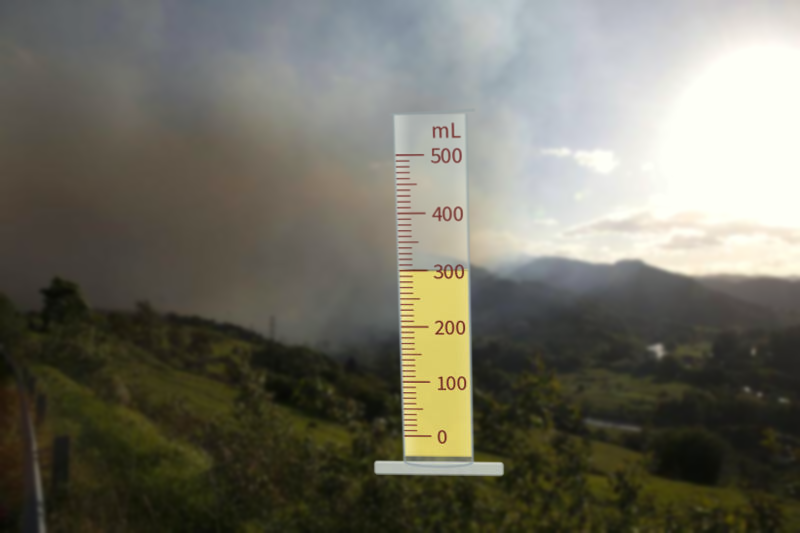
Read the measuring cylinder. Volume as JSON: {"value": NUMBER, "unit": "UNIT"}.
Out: {"value": 300, "unit": "mL"}
